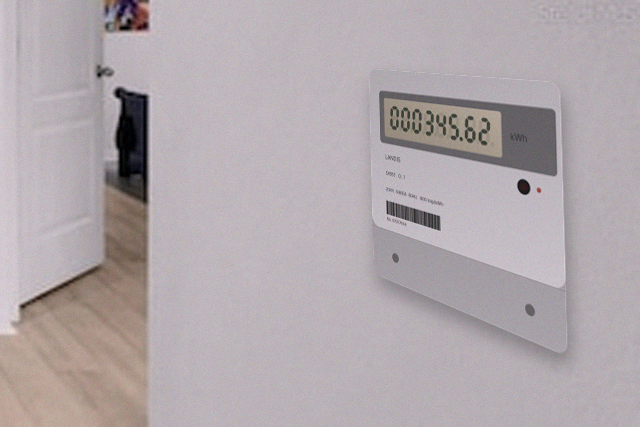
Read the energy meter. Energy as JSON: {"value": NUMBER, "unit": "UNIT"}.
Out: {"value": 345.62, "unit": "kWh"}
